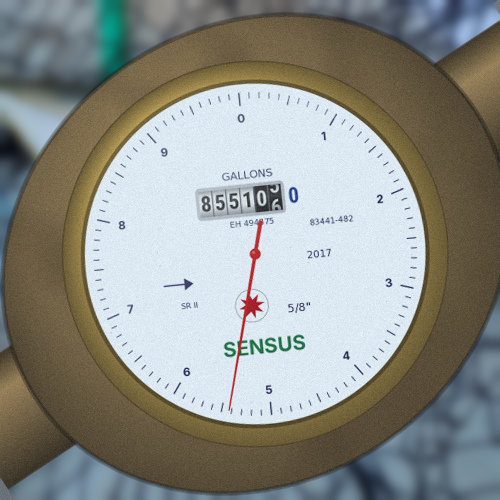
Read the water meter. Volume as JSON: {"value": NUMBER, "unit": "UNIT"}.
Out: {"value": 8551055.4, "unit": "gal"}
